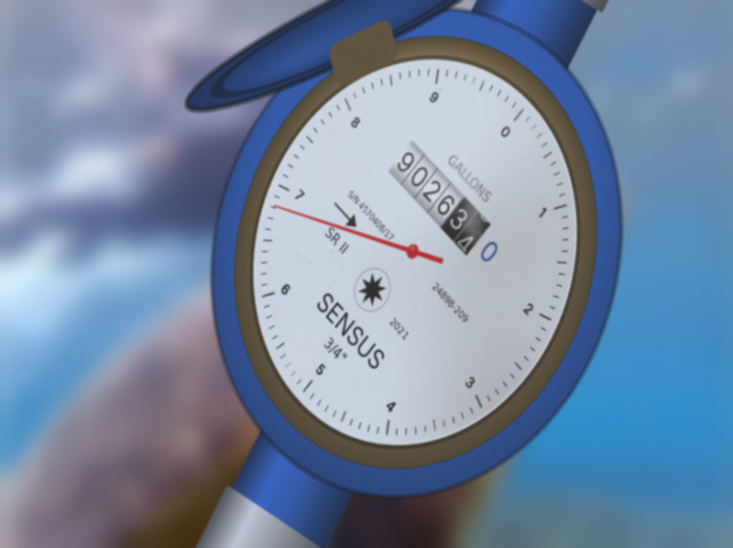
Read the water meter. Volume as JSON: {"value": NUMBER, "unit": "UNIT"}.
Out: {"value": 9026336.8, "unit": "gal"}
